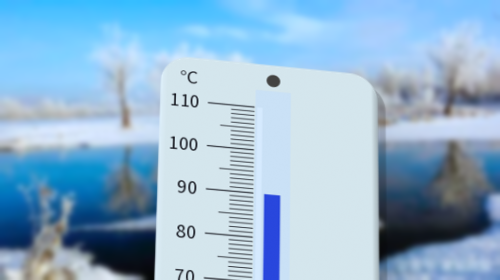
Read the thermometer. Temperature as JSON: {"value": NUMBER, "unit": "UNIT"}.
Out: {"value": 90, "unit": "°C"}
